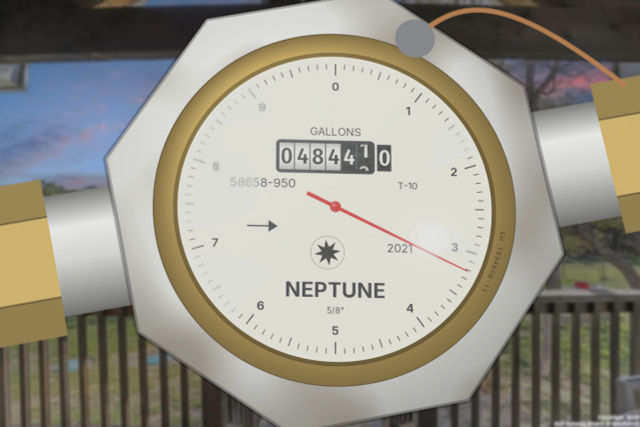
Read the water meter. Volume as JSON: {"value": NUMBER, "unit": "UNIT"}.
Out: {"value": 484413.2, "unit": "gal"}
